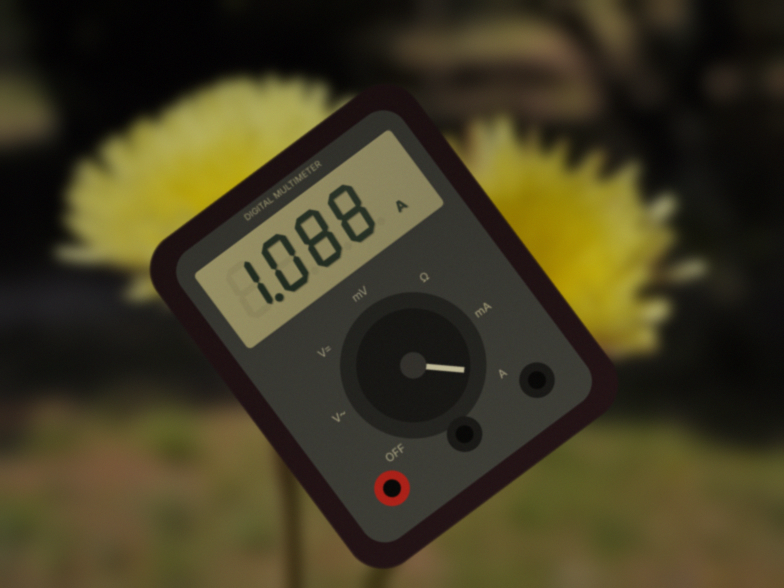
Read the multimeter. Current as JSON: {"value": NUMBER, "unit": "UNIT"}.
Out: {"value": 1.088, "unit": "A"}
